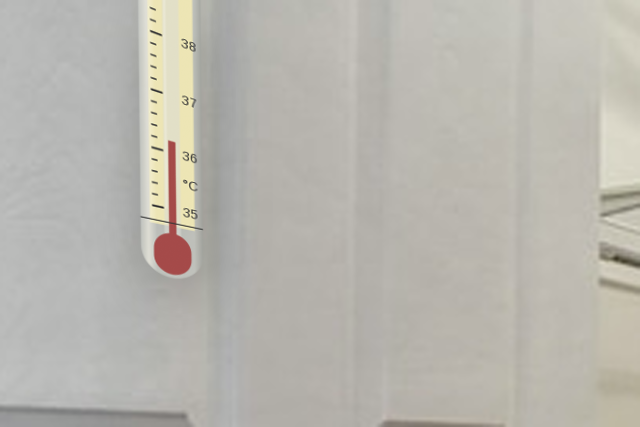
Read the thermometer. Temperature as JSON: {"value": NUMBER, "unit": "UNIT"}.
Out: {"value": 36.2, "unit": "°C"}
